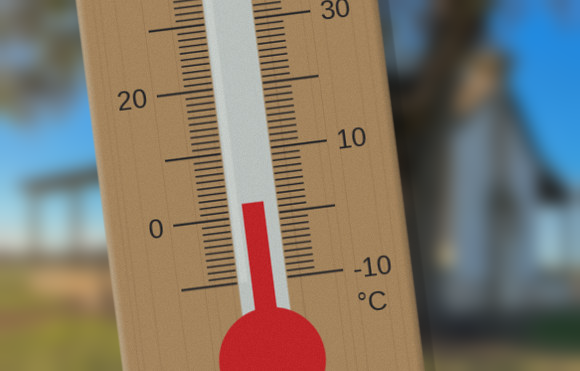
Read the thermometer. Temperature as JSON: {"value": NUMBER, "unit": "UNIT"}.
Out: {"value": 2, "unit": "°C"}
